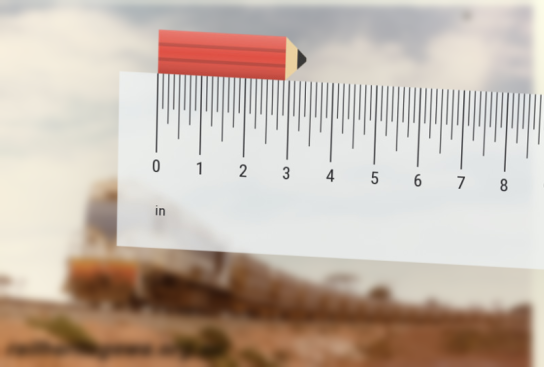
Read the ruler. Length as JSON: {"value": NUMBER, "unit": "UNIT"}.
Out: {"value": 3.375, "unit": "in"}
